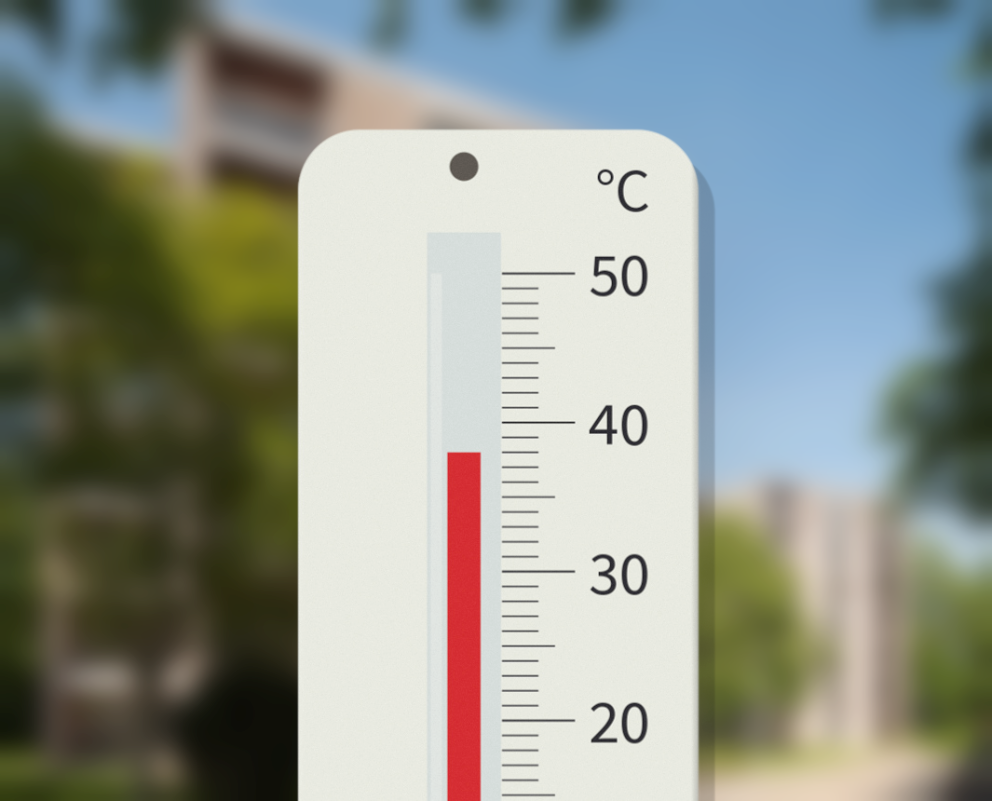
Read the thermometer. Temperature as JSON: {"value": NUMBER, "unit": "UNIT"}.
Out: {"value": 38, "unit": "°C"}
